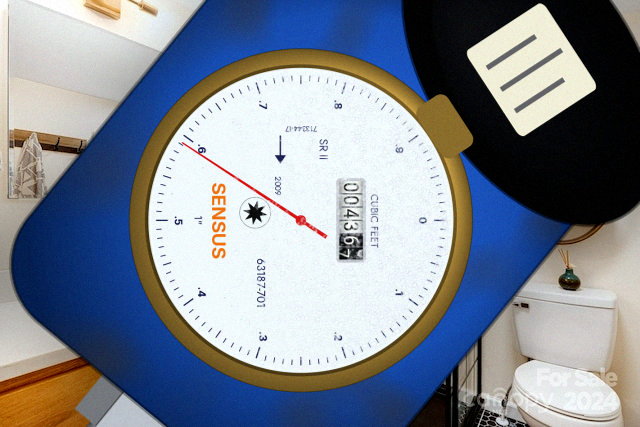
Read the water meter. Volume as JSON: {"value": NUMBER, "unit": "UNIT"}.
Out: {"value": 4366.59, "unit": "ft³"}
